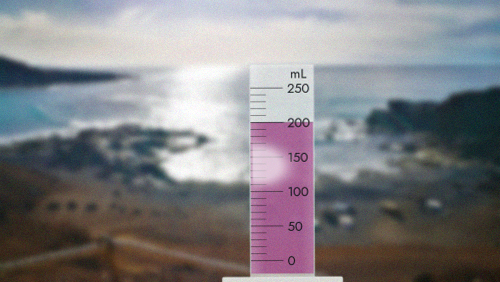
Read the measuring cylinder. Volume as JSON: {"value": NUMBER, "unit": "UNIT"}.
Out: {"value": 200, "unit": "mL"}
